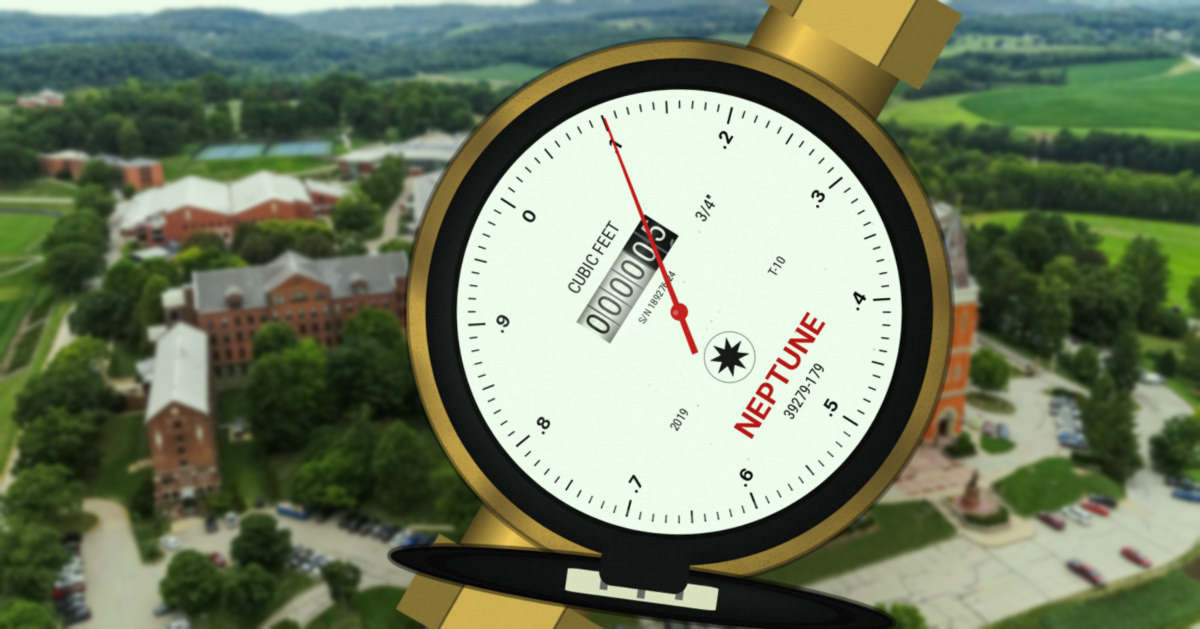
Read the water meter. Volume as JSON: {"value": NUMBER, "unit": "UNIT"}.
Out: {"value": 5.10, "unit": "ft³"}
